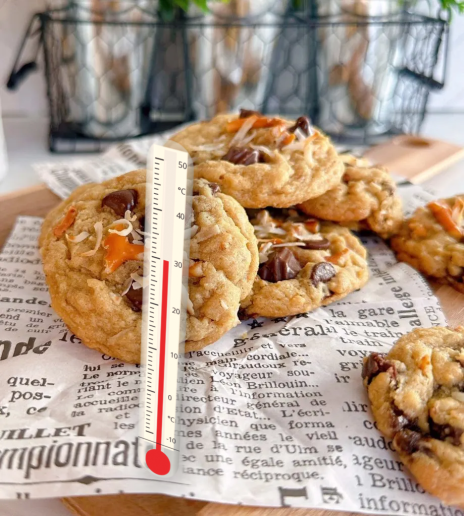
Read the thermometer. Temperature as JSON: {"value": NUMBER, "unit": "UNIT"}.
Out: {"value": 30, "unit": "°C"}
